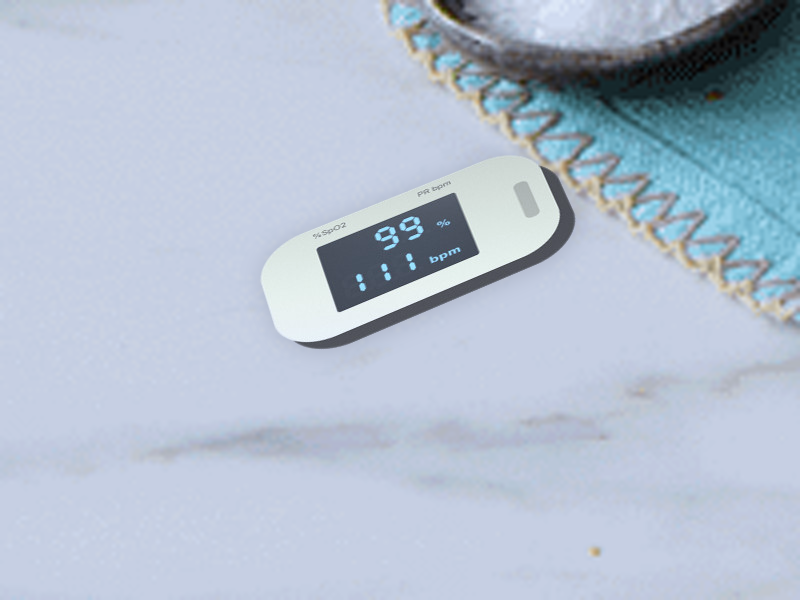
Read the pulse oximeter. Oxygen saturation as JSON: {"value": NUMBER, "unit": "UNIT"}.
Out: {"value": 99, "unit": "%"}
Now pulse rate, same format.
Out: {"value": 111, "unit": "bpm"}
